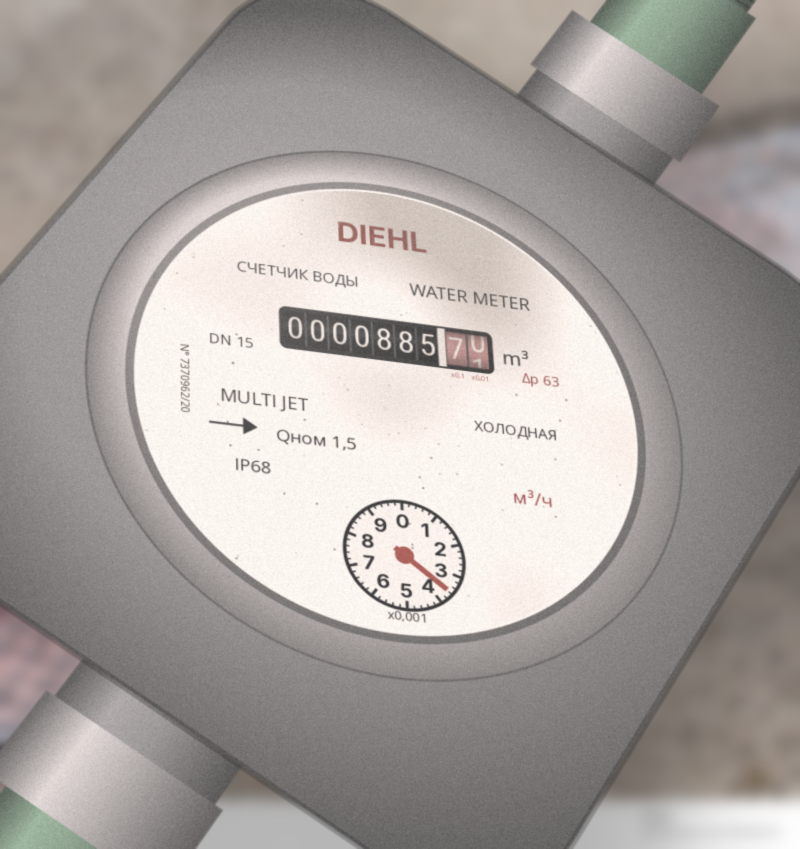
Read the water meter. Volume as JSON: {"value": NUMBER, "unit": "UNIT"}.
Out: {"value": 885.703, "unit": "m³"}
